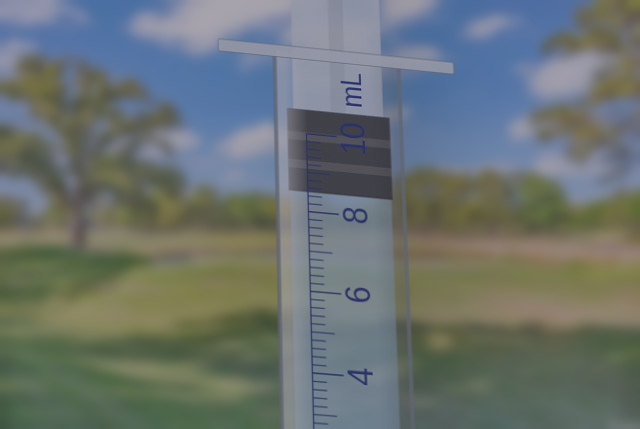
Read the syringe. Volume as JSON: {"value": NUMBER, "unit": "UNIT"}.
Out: {"value": 8.5, "unit": "mL"}
